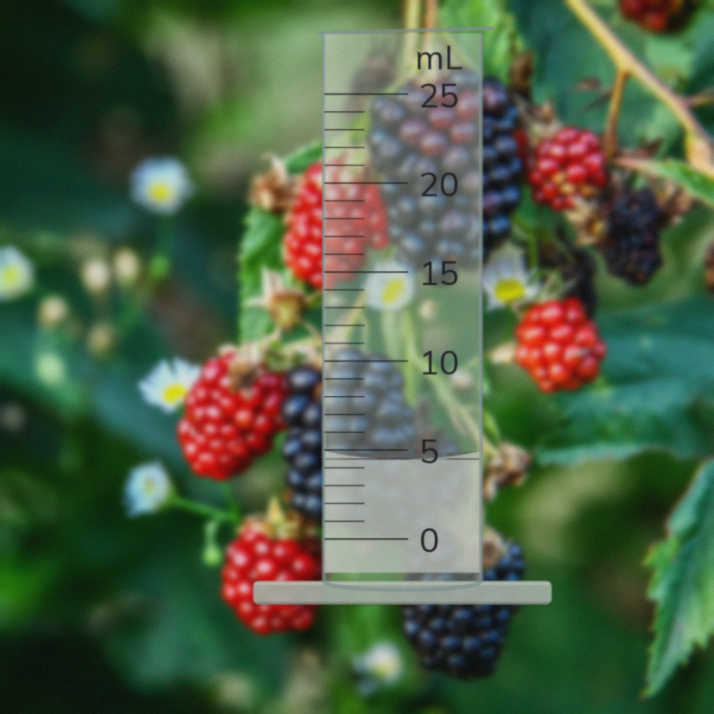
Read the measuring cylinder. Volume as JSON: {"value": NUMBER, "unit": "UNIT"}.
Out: {"value": 4.5, "unit": "mL"}
